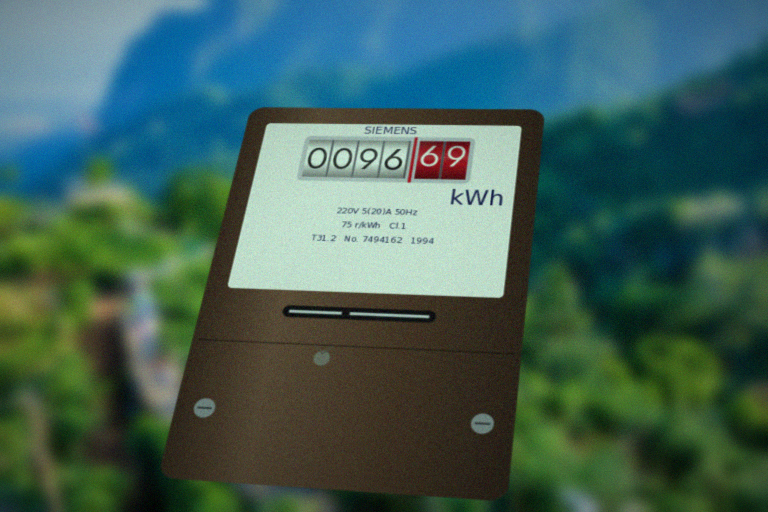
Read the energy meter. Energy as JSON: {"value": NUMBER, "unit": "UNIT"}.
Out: {"value": 96.69, "unit": "kWh"}
